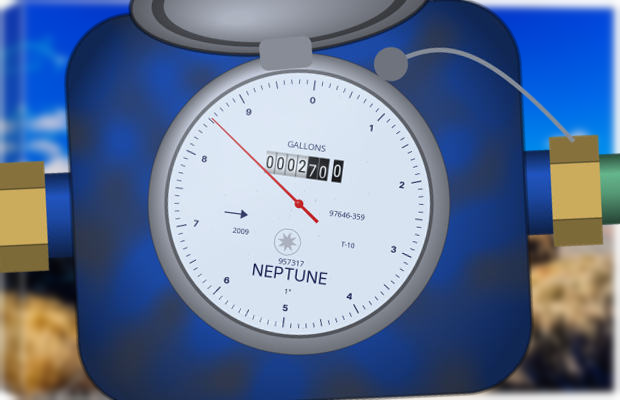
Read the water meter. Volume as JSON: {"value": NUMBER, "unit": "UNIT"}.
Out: {"value": 2698.5, "unit": "gal"}
